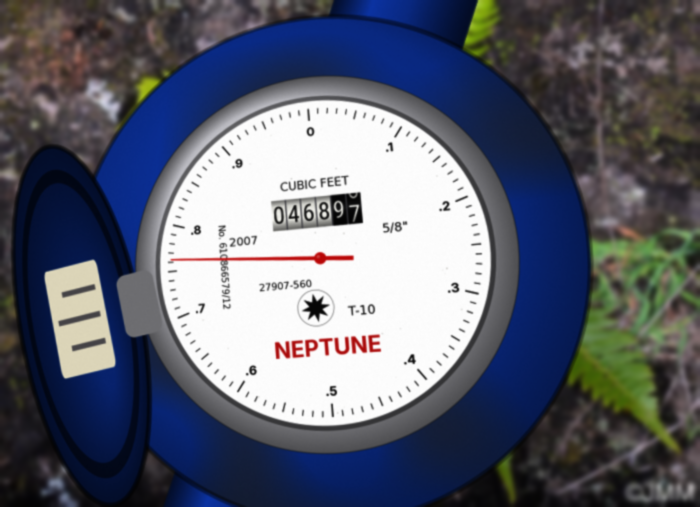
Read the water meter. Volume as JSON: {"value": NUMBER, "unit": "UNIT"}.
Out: {"value": 46896.76, "unit": "ft³"}
